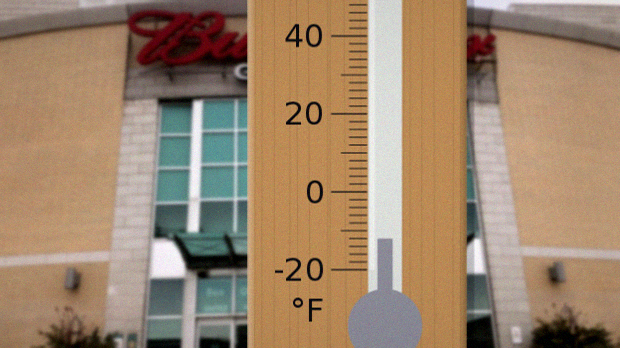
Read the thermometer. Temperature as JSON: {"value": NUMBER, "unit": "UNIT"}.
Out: {"value": -12, "unit": "°F"}
